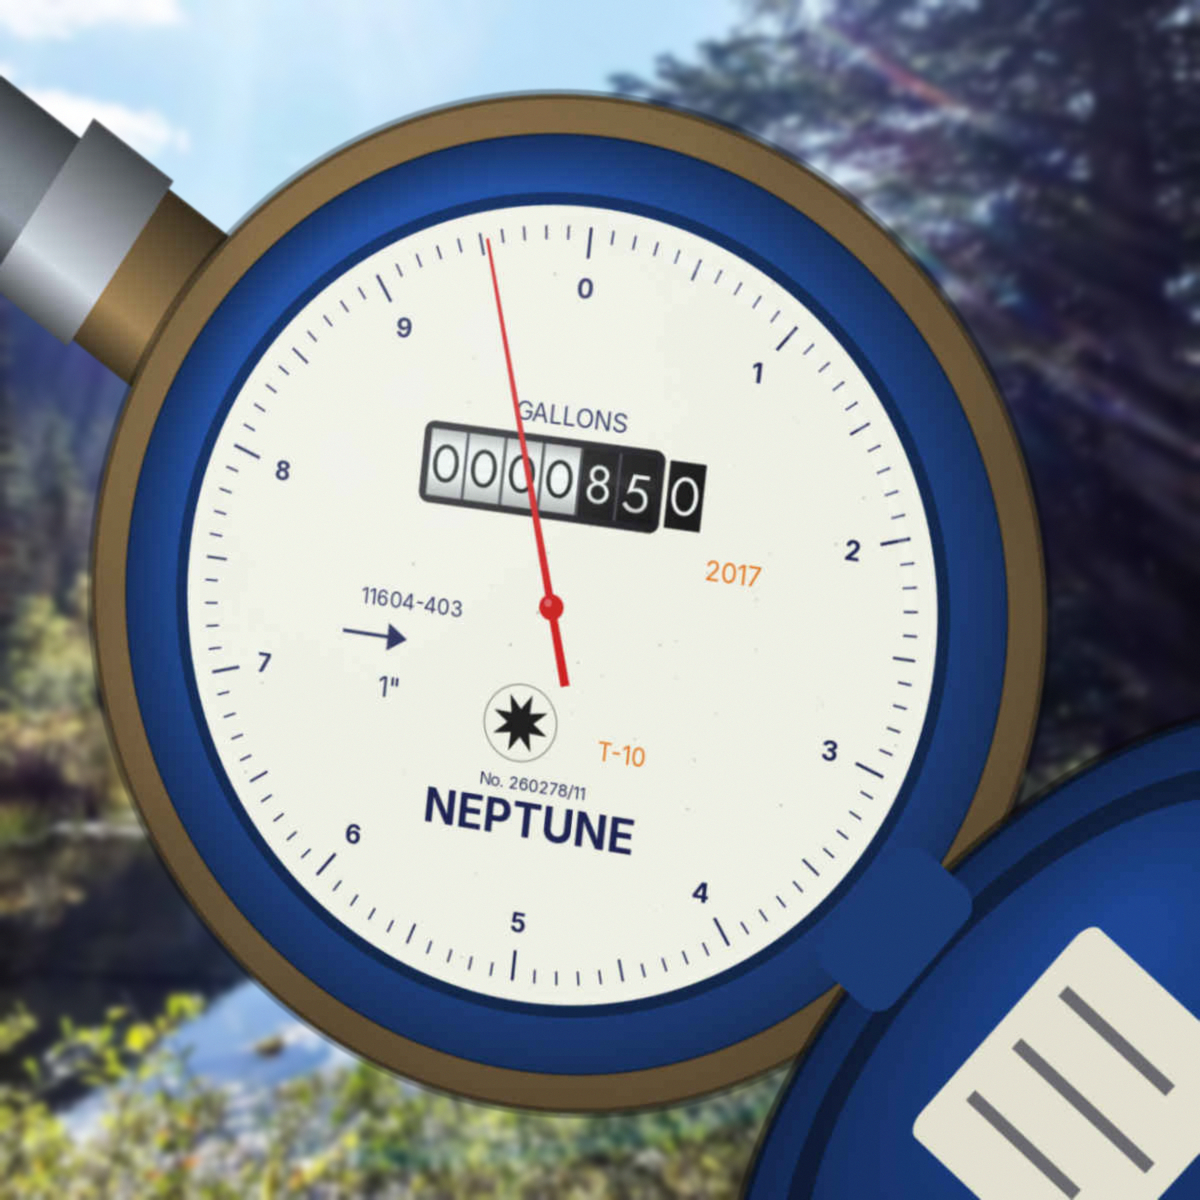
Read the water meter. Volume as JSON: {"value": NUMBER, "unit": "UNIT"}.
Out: {"value": 849.5, "unit": "gal"}
